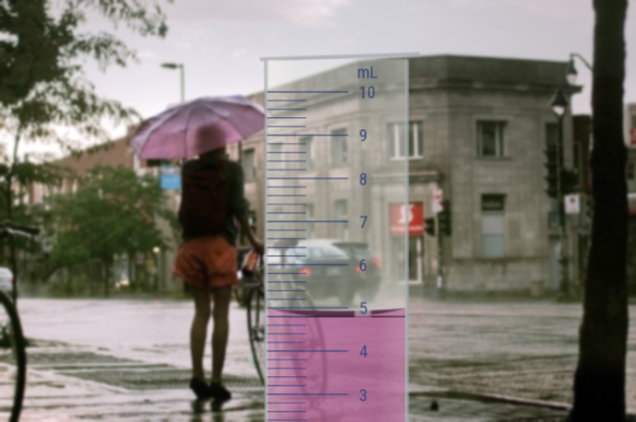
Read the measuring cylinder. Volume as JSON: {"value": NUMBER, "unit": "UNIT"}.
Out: {"value": 4.8, "unit": "mL"}
